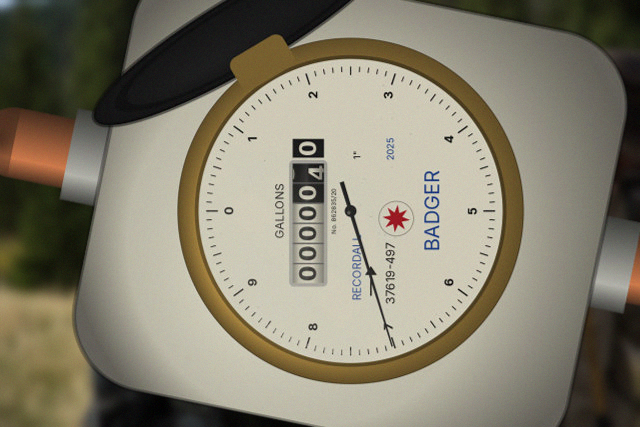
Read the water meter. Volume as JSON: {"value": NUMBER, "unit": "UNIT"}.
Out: {"value": 37.0, "unit": "gal"}
